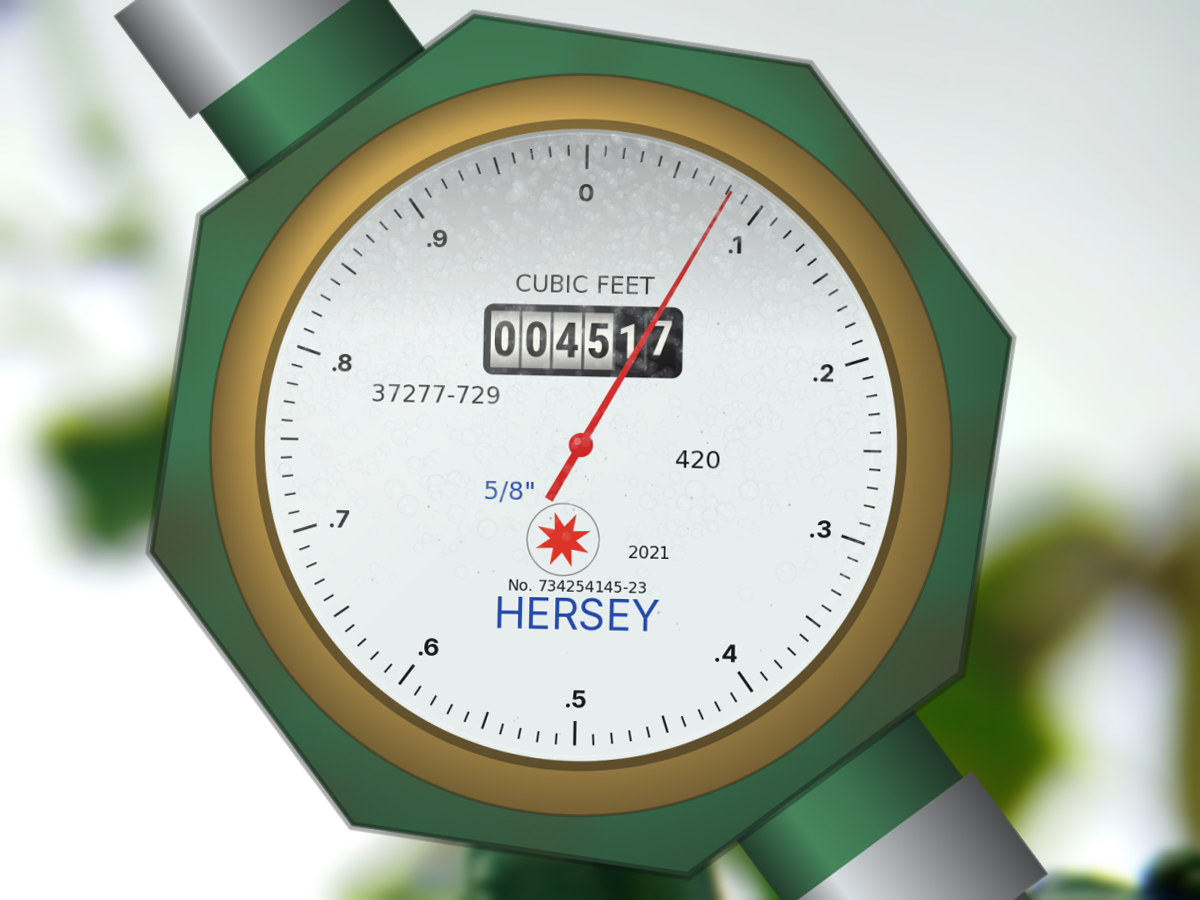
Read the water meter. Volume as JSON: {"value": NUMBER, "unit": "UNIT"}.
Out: {"value": 4517.08, "unit": "ft³"}
